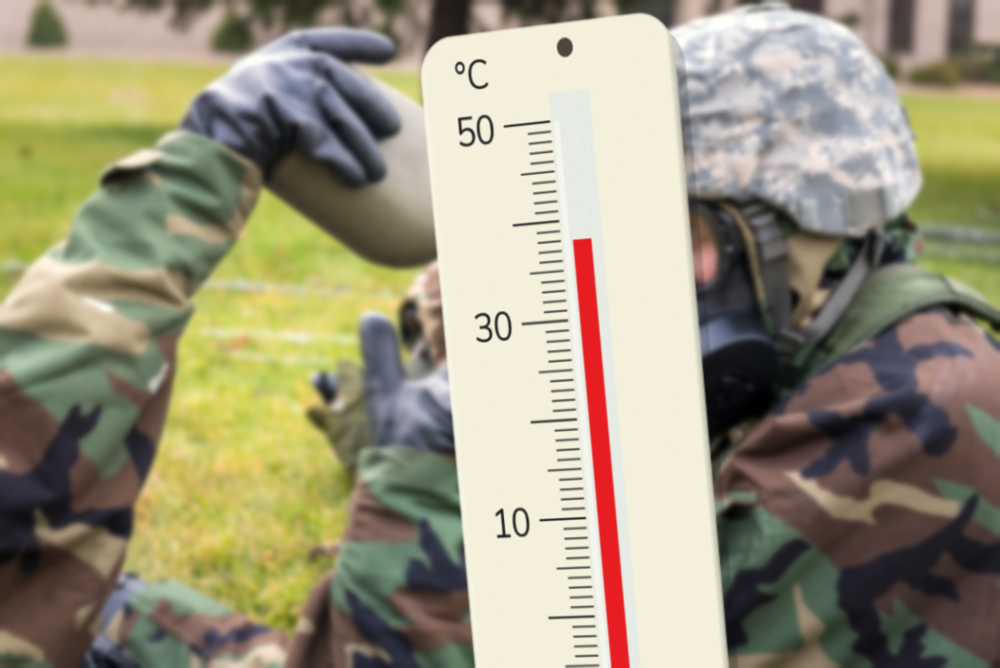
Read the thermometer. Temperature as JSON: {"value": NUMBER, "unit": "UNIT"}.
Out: {"value": 38, "unit": "°C"}
